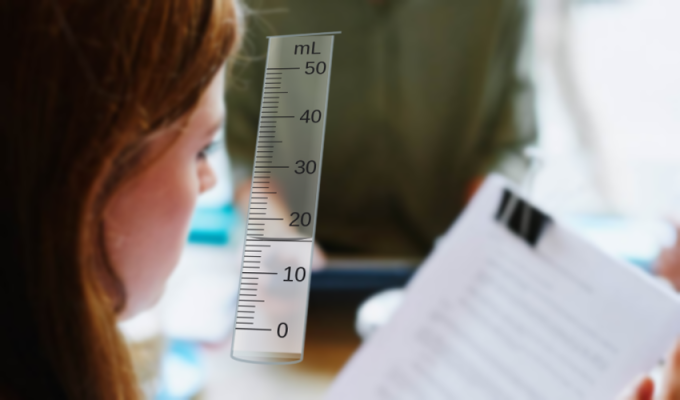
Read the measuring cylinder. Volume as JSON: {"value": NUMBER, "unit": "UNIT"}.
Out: {"value": 16, "unit": "mL"}
